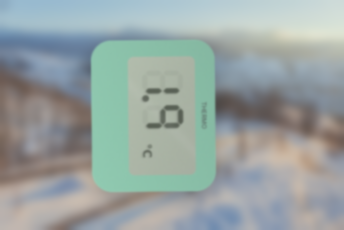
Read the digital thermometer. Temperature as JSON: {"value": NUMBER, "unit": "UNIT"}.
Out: {"value": 1.9, "unit": "°C"}
